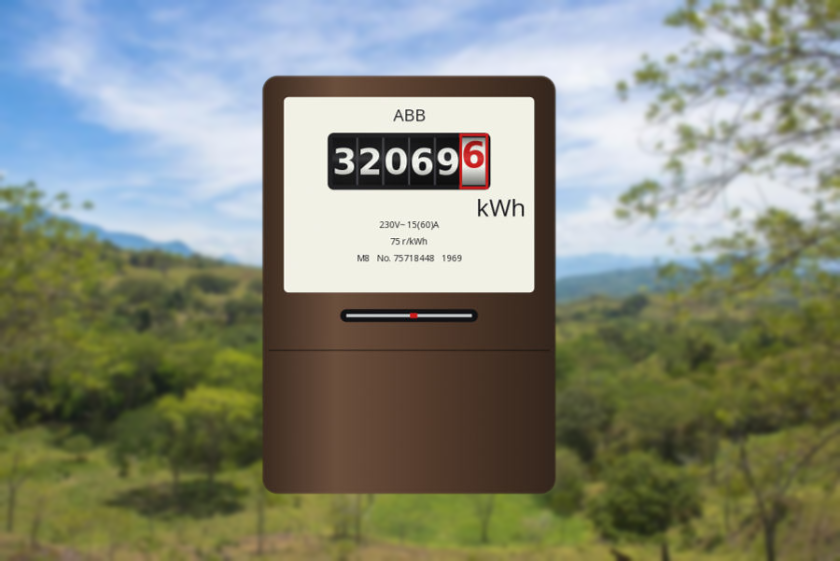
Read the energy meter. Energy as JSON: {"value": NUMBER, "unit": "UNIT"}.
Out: {"value": 32069.6, "unit": "kWh"}
